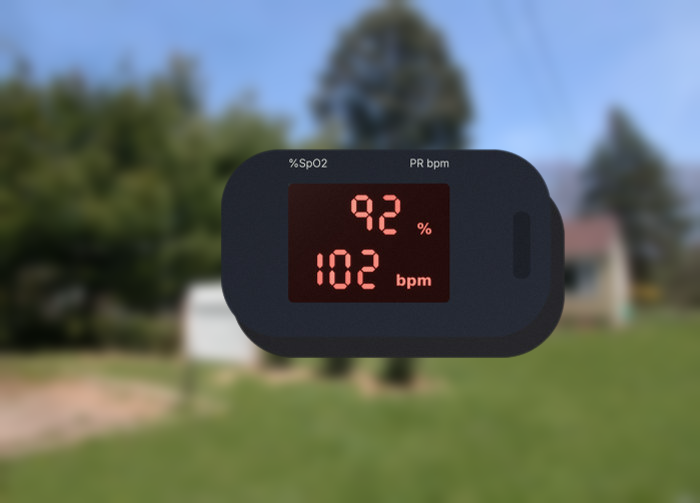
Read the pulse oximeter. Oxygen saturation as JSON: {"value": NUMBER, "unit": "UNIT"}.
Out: {"value": 92, "unit": "%"}
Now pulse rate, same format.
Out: {"value": 102, "unit": "bpm"}
